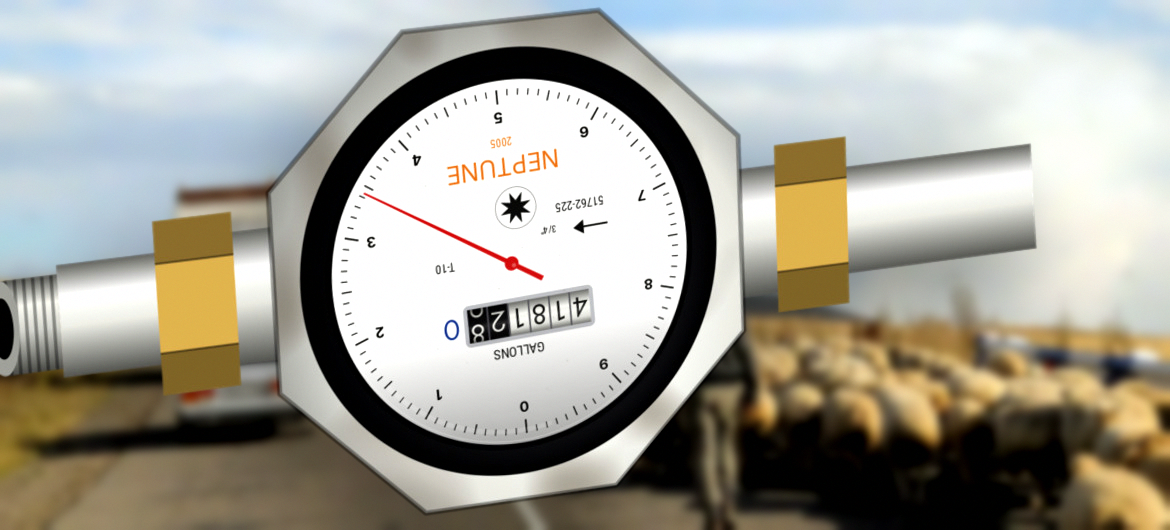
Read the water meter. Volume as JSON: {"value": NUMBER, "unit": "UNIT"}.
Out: {"value": 4181283.4, "unit": "gal"}
